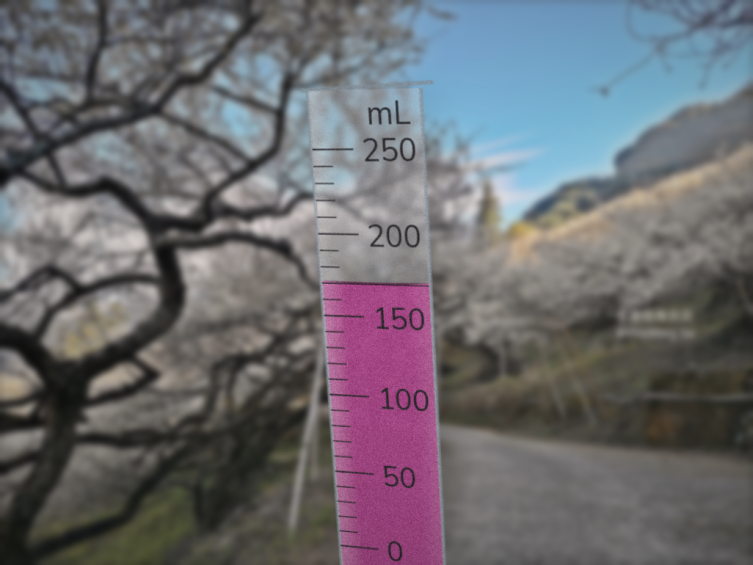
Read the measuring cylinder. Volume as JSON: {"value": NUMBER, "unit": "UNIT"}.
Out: {"value": 170, "unit": "mL"}
